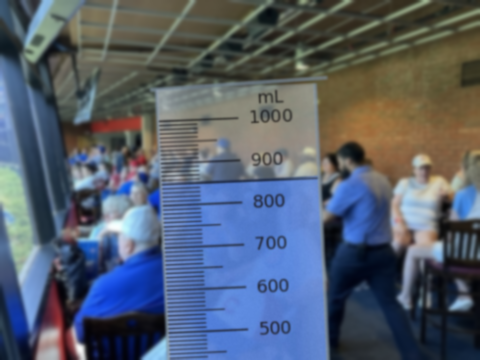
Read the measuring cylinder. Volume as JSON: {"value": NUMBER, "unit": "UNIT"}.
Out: {"value": 850, "unit": "mL"}
